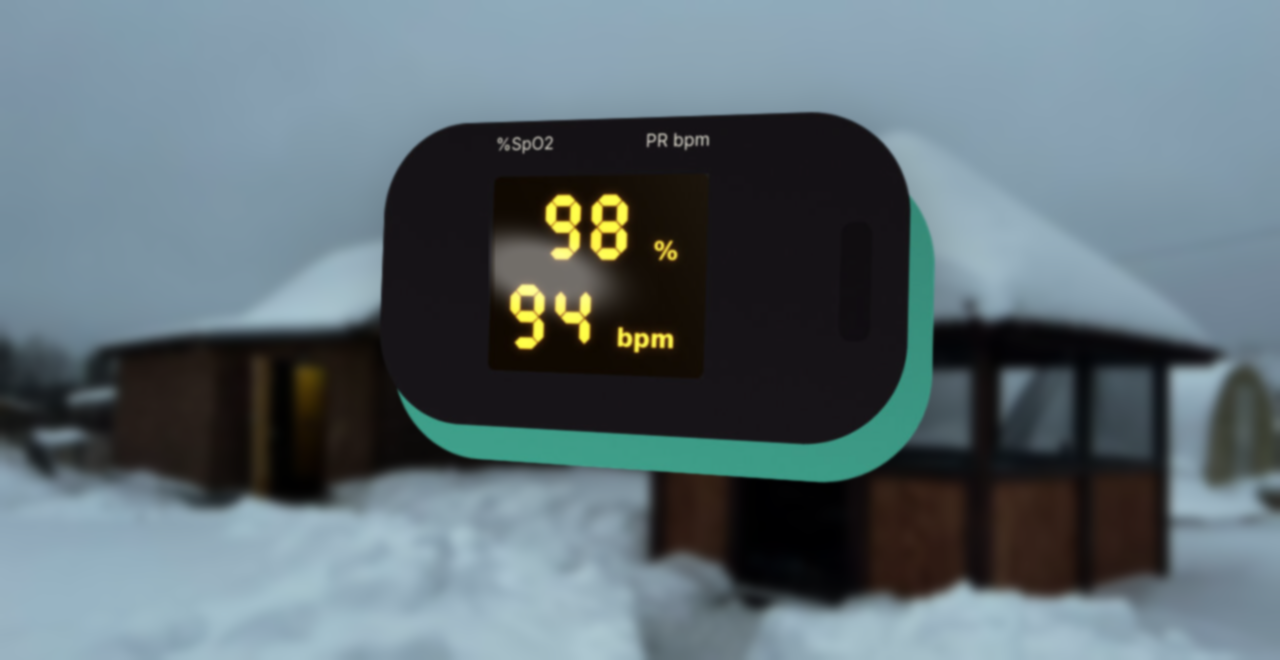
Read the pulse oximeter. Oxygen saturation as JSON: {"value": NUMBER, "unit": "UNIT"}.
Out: {"value": 98, "unit": "%"}
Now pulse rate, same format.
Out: {"value": 94, "unit": "bpm"}
